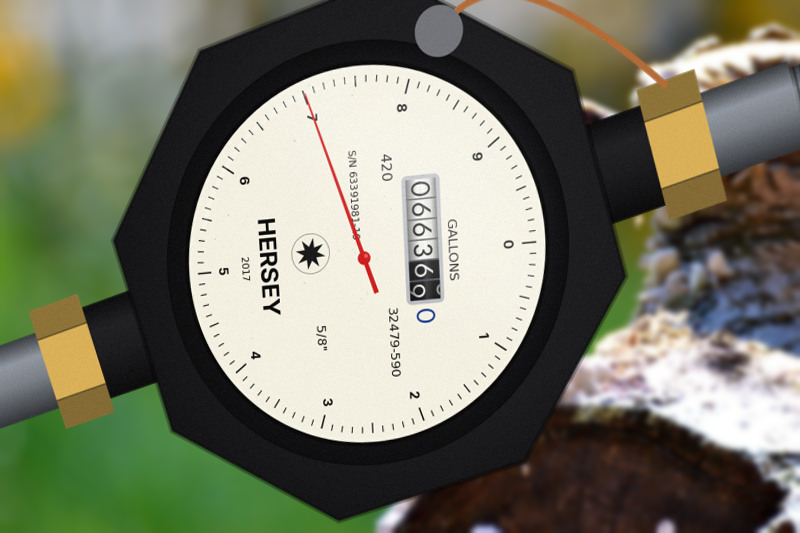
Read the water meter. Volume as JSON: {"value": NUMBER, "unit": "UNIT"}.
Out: {"value": 663687.0, "unit": "gal"}
